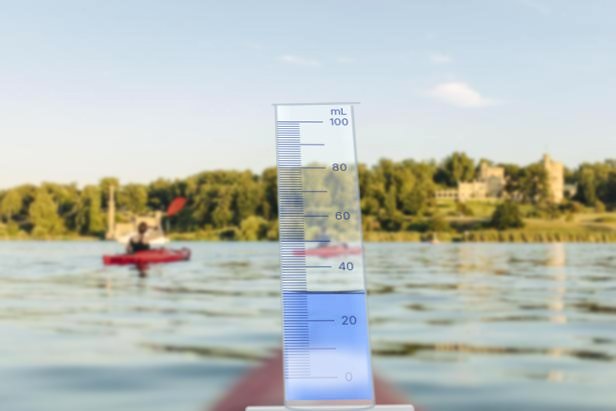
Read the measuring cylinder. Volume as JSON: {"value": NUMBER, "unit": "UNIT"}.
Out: {"value": 30, "unit": "mL"}
